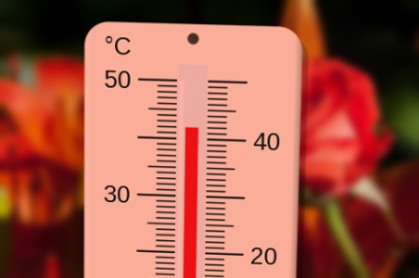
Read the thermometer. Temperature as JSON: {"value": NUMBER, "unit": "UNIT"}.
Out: {"value": 42, "unit": "°C"}
